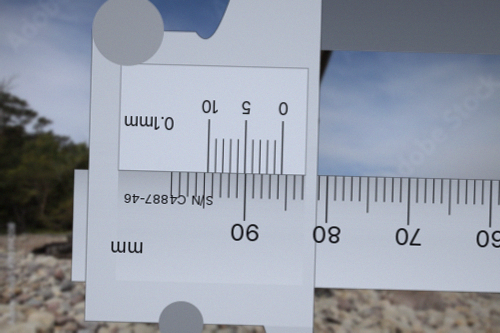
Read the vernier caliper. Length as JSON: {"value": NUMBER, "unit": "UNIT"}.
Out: {"value": 85.6, "unit": "mm"}
